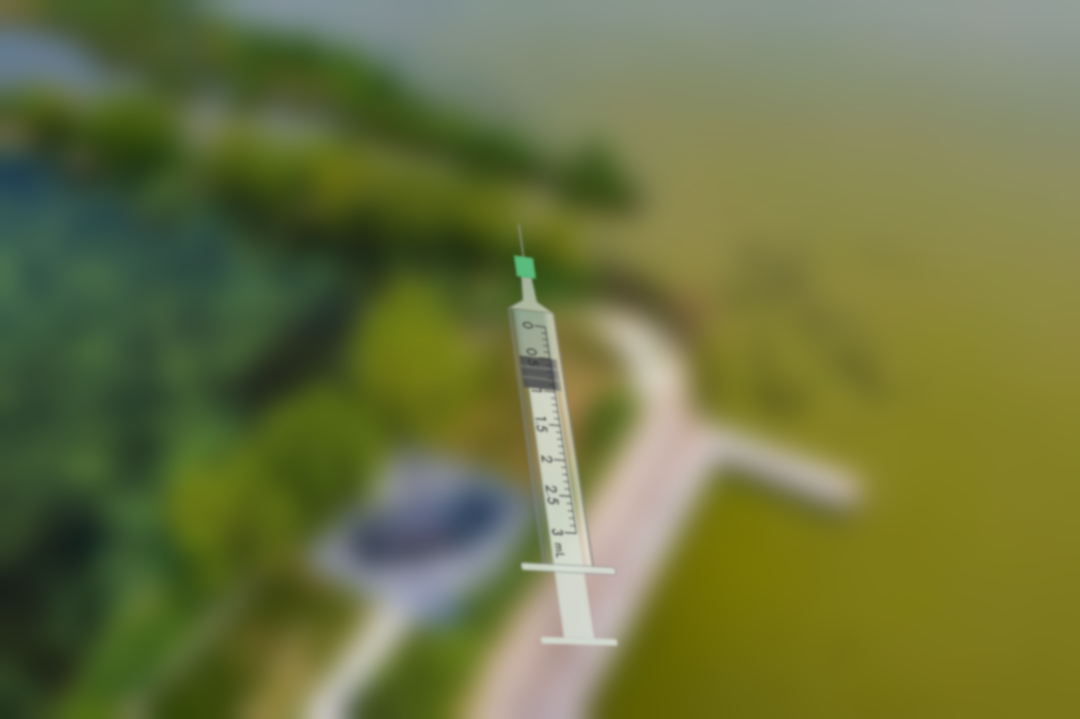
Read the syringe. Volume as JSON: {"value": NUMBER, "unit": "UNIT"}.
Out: {"value": 0.5, "unit": "mL"}
